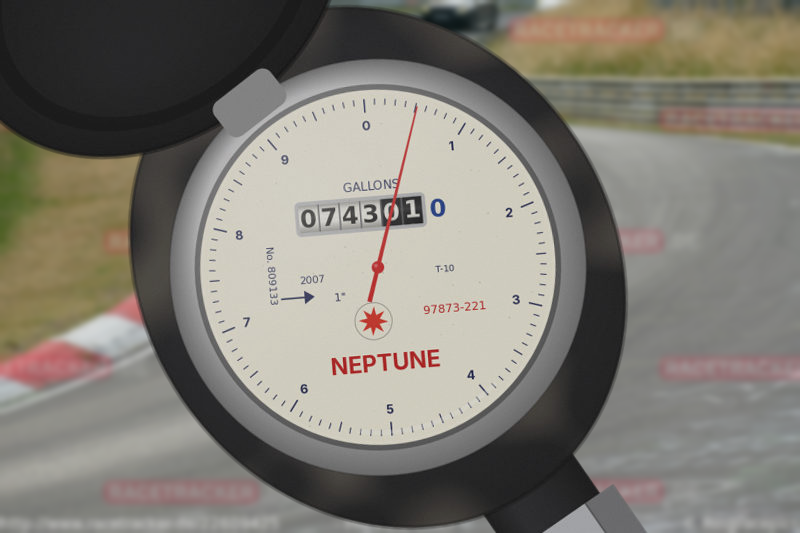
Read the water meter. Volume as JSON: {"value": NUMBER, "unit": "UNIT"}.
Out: {"value": 743010.5, "unit": "gal"}
